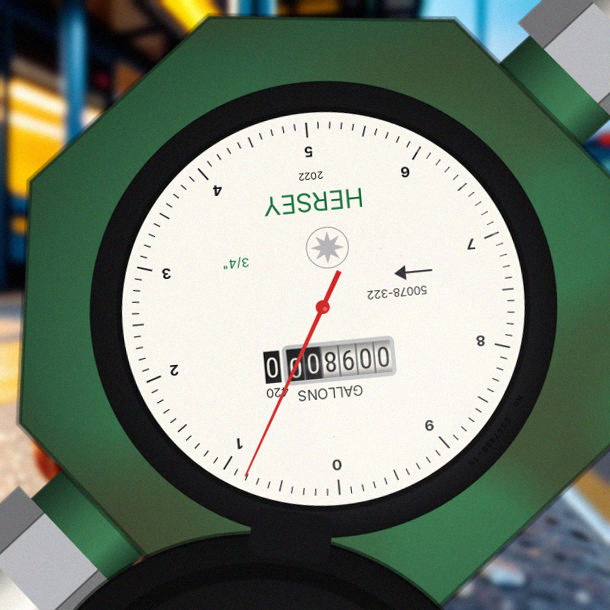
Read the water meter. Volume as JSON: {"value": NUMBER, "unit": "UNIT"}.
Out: {"value": 98000.8, "unit": "gal"}
